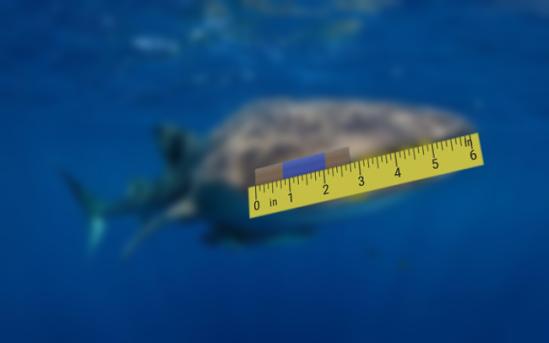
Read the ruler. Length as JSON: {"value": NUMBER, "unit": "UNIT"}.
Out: {"value": 2.75, "unit": "in"}
